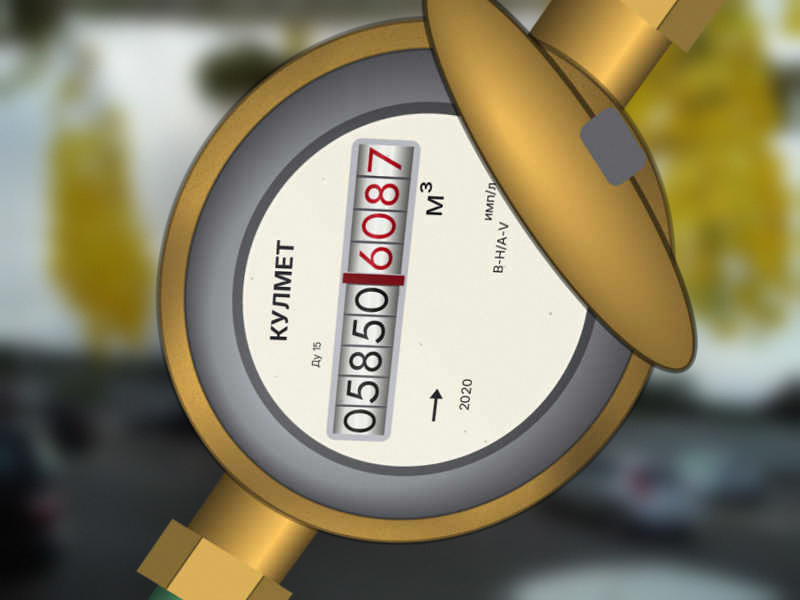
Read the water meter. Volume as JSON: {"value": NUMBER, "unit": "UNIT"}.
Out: {"value": 5850.6087, "unit": "m³"}
